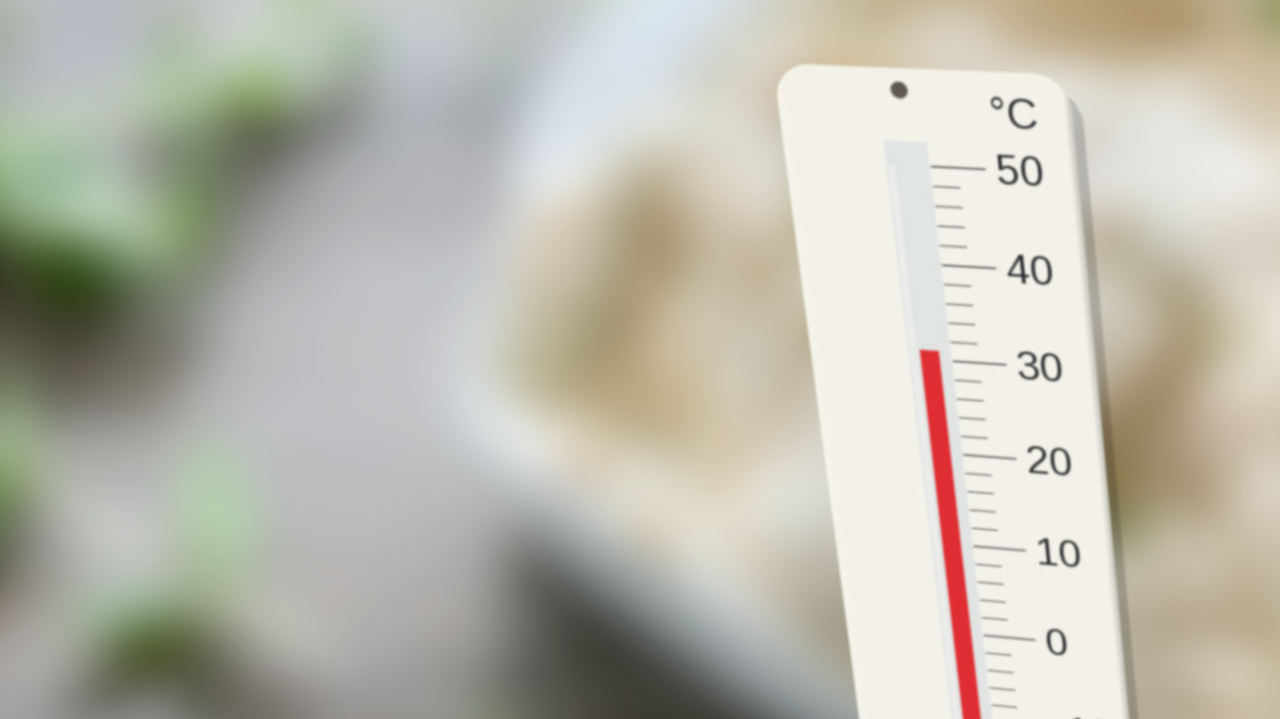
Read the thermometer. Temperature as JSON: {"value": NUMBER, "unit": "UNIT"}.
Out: {"value": 31, "unit": "°C"}
